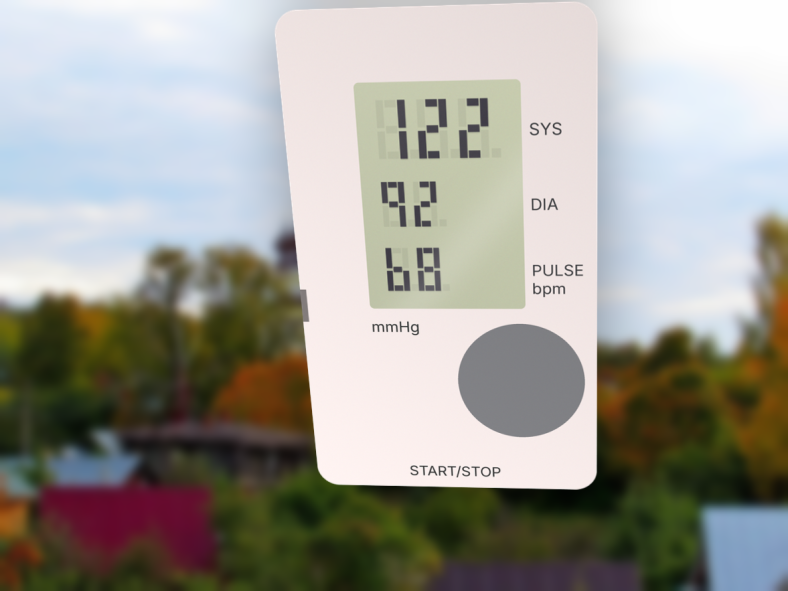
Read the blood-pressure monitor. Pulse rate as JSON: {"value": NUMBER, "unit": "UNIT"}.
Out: {"value": 68, "unit": "bpm"}
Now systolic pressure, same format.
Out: {"value": 122, "unit": "mmHg"}
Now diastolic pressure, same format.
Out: {"value": 92, "unit": "mmHg"}
